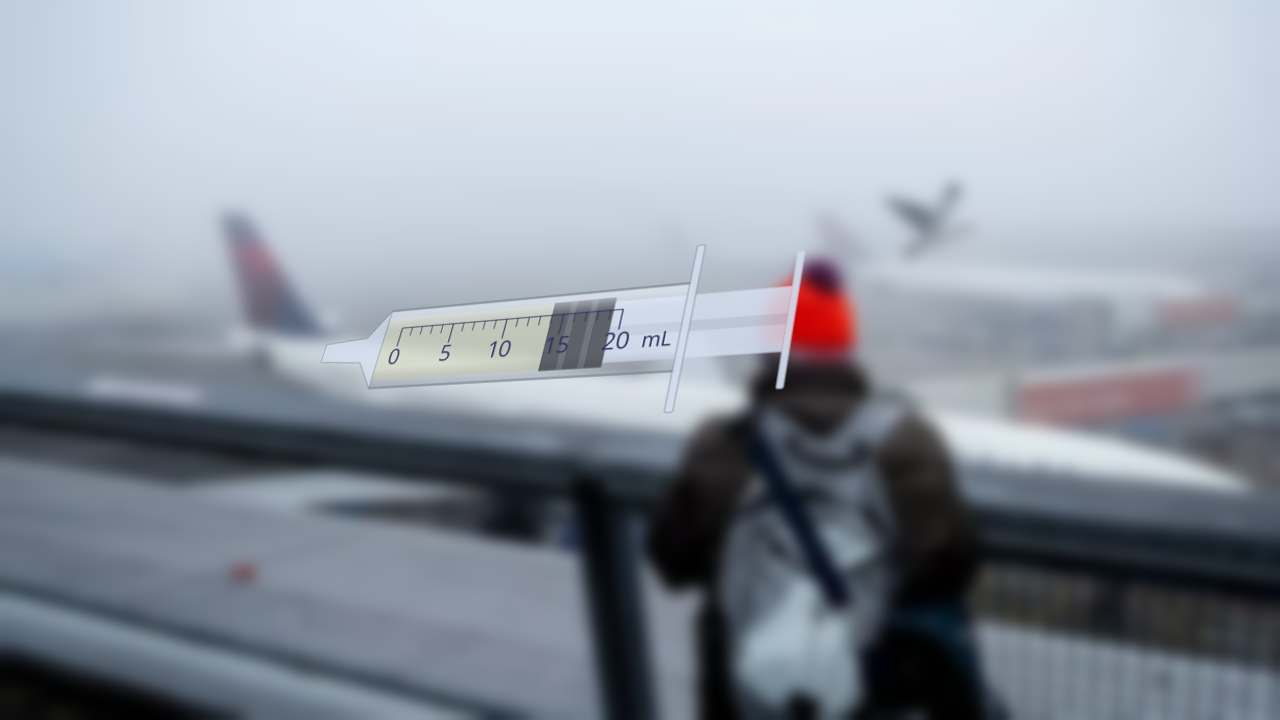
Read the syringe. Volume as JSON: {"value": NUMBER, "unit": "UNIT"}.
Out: {"value": 14, "unit": "mL"}
